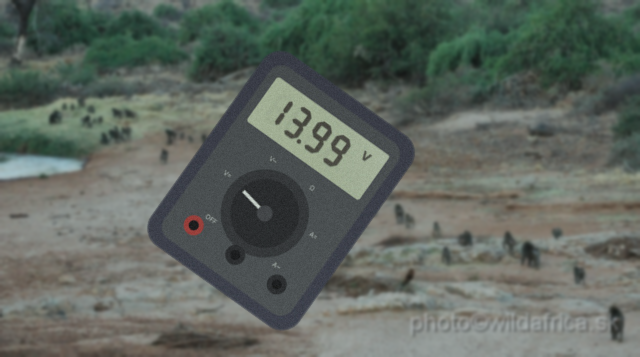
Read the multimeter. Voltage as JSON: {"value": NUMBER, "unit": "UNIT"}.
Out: {"value": 13.99, "unit": "V"}
